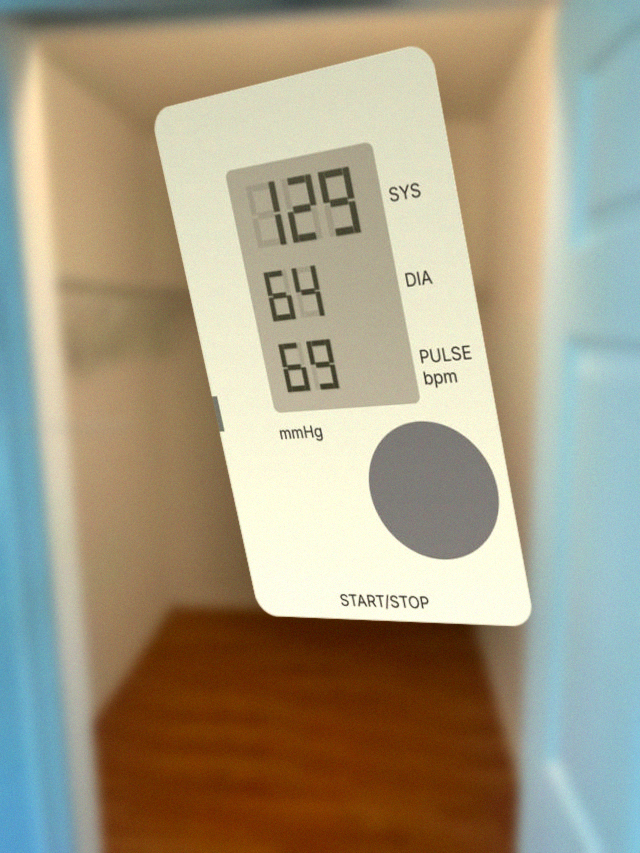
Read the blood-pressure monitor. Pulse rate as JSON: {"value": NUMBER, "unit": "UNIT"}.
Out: {"value": 69, "unit": "bpm"}
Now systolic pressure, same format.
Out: {"value": 129, "unit": "mmHg"}
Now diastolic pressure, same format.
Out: {"value": 64, "unit": "mmHg"}
